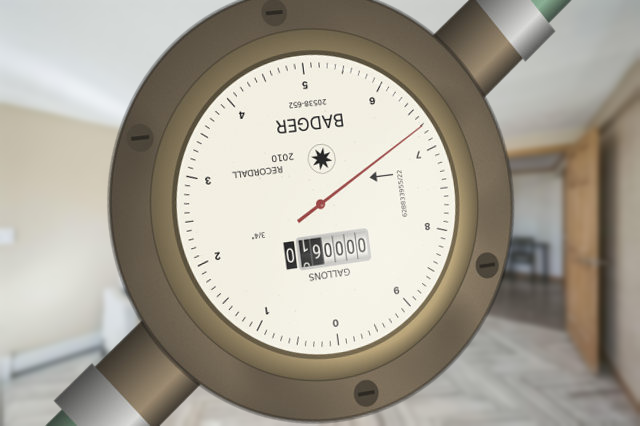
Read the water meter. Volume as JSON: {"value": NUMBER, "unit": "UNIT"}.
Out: {"value": 606.7, "unit": "gal"}
